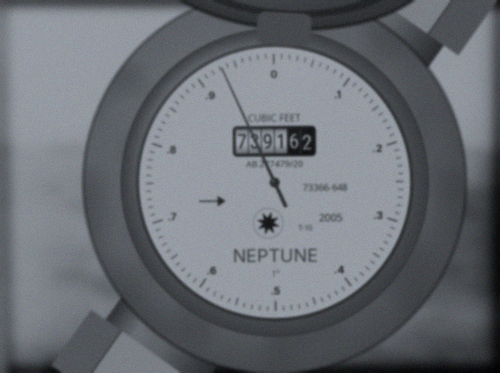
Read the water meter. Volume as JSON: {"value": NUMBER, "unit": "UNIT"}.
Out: {"value": 739161.93, "unit": "ft³"}
